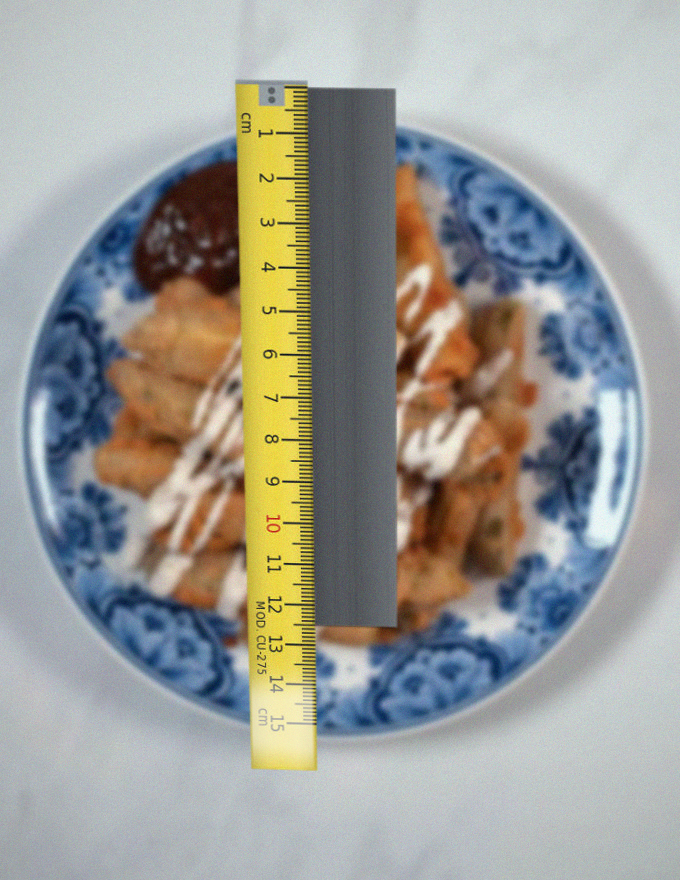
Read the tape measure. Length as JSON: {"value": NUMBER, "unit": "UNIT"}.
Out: {"value": 12.5, "unit": "cm"}
